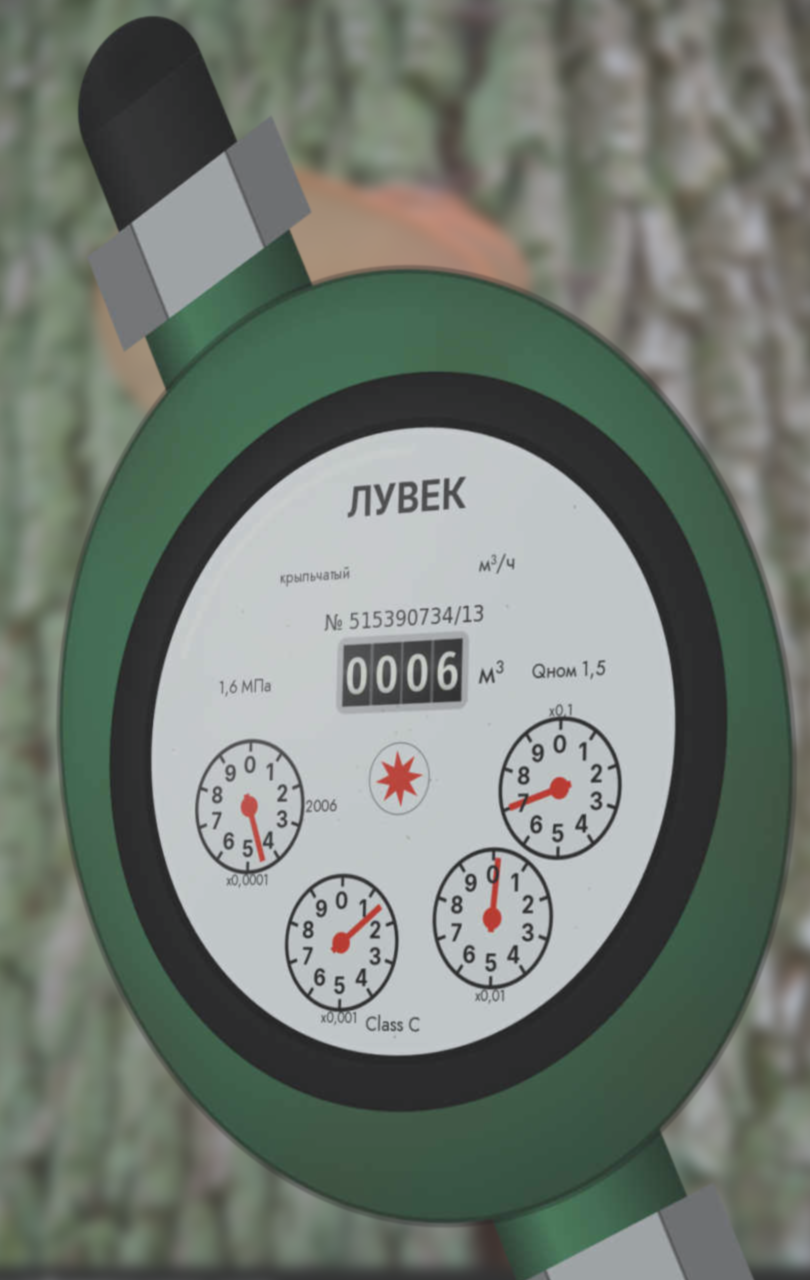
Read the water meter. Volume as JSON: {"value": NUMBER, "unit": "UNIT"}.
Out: {"value": 6.7014, "unit": "m³"}
